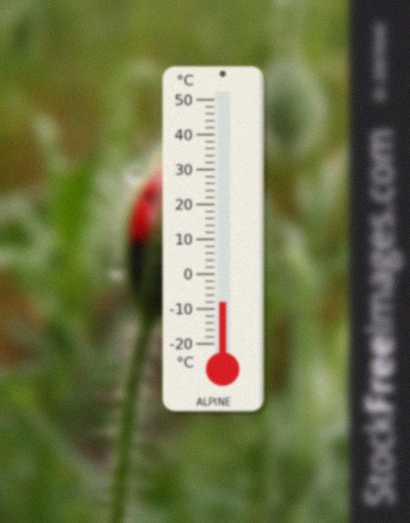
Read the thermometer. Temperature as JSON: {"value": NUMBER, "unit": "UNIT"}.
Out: {"value": -8, "unit": "°C"}
